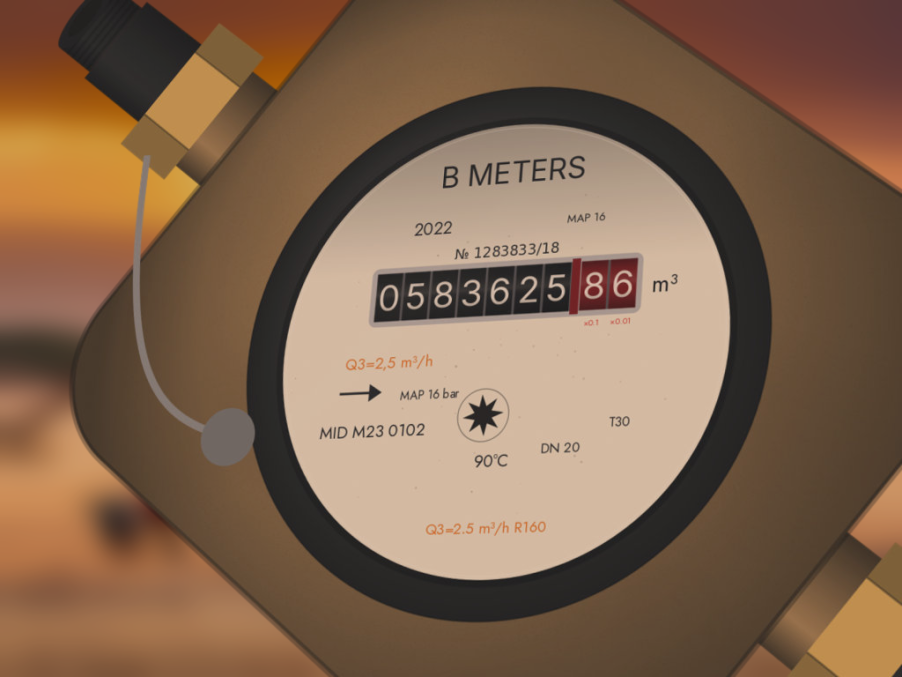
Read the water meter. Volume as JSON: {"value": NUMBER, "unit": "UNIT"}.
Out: {"value": 583625.86, "unit": "m³"}
